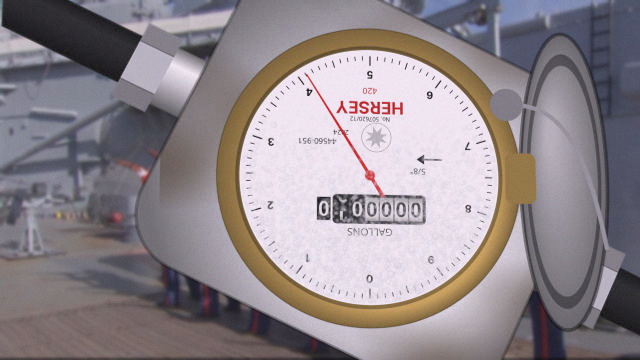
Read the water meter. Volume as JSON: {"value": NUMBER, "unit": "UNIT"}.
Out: {"value": 14.1, "unit": "gal"}
